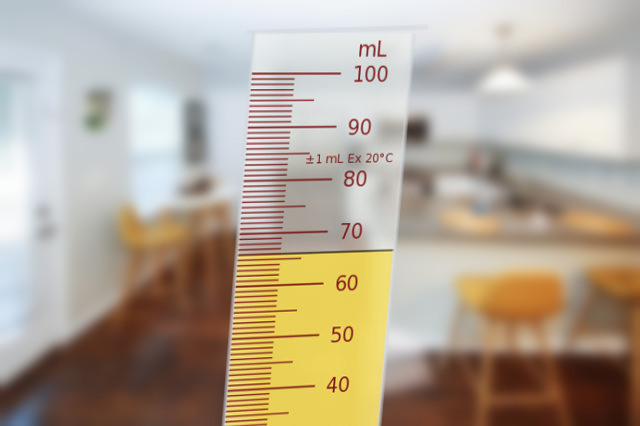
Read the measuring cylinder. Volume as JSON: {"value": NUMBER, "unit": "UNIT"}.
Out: {"value": 66, "unit": "mL"}
